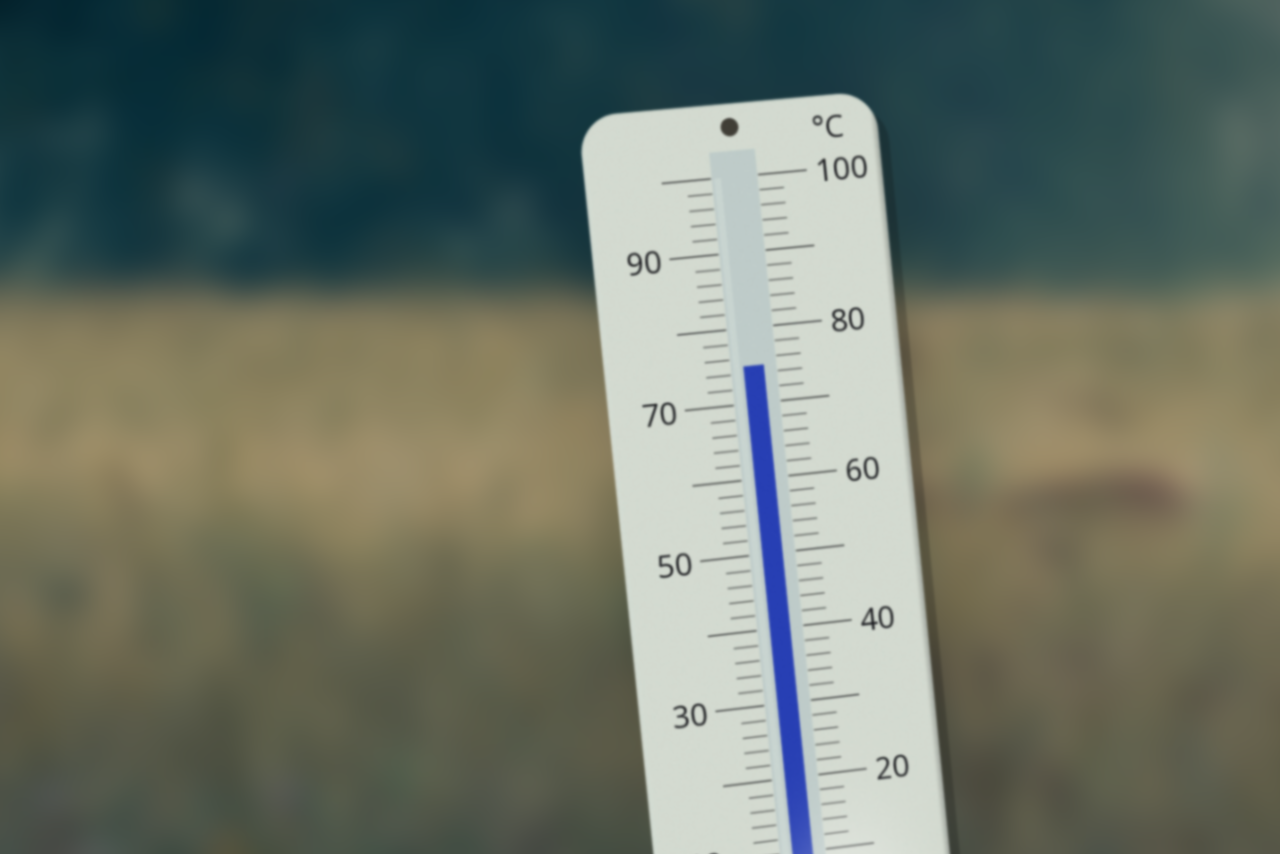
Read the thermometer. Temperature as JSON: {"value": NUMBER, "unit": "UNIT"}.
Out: {"value": 75, "unit": "°C"}
